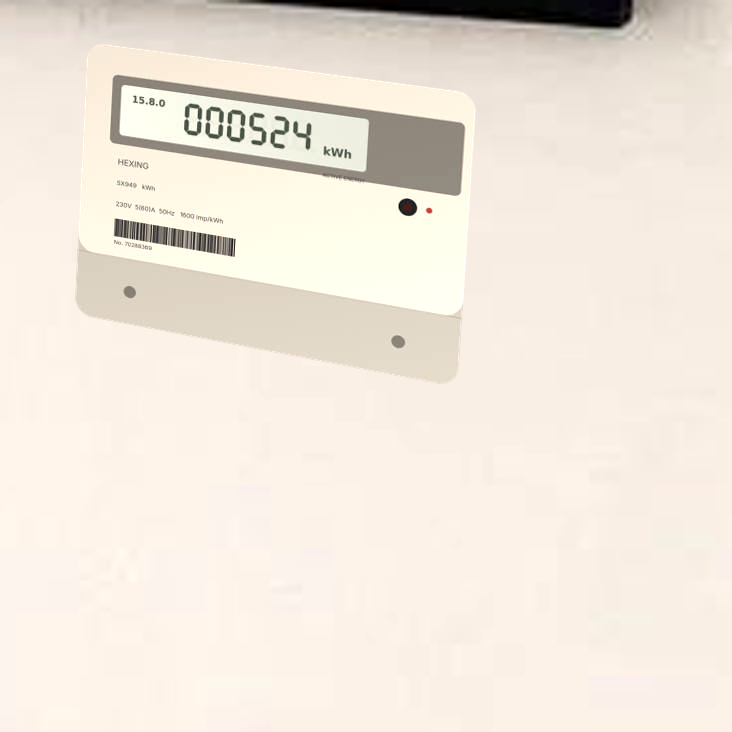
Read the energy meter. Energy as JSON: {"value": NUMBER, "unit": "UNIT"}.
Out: {"value": 524, "unit": "kWh"}
